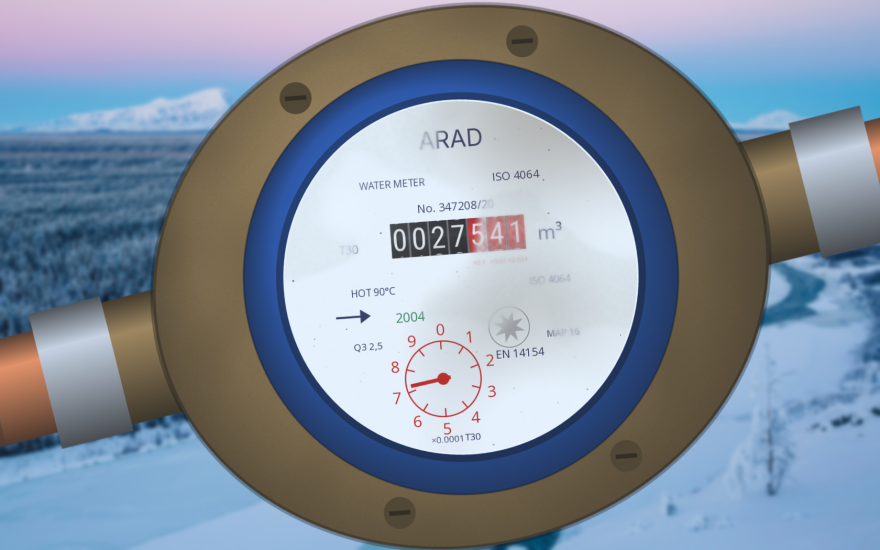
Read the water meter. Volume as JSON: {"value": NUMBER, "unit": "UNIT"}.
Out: {"value": 27.5417, "unit": "m³"}
